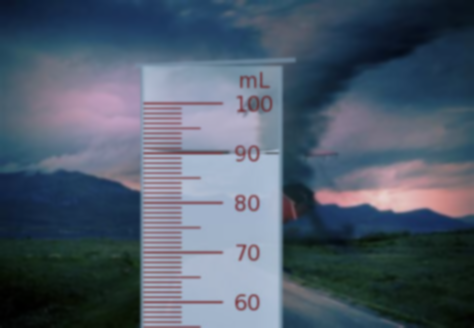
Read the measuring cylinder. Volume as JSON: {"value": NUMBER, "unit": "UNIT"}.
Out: {"value": 90, "unit": "mL"}
